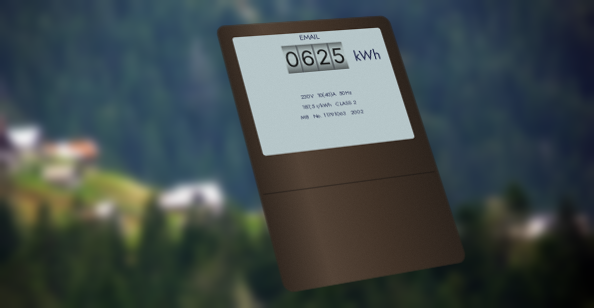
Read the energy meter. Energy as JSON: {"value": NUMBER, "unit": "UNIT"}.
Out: {"value": 625, "unit": "kWh"}
